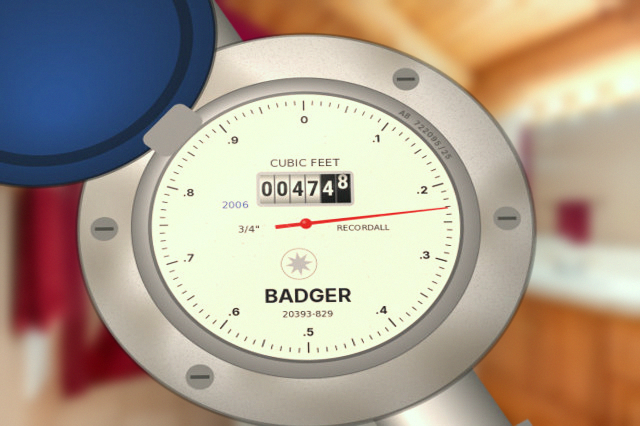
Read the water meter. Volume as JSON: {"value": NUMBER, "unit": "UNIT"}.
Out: {"value": 4748.23, "unit": "ft³"}
